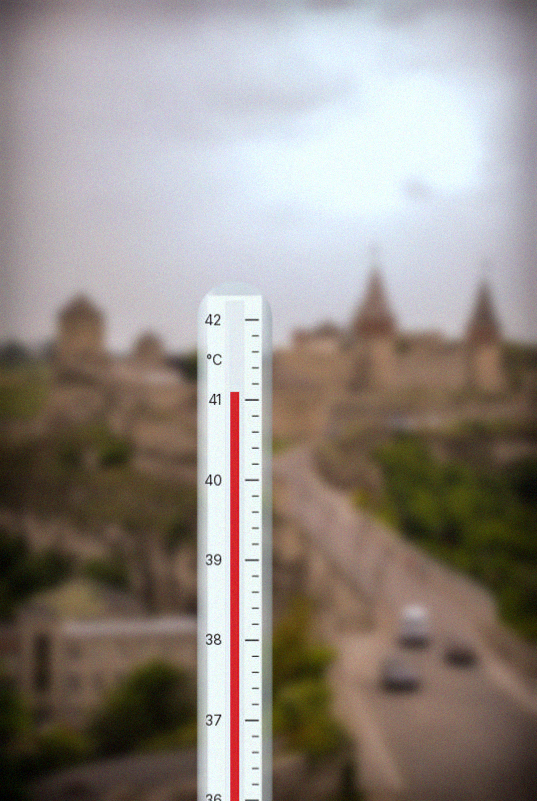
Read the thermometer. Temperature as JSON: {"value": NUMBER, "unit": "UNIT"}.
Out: {"value": 41.1, "unit": "°C"}
